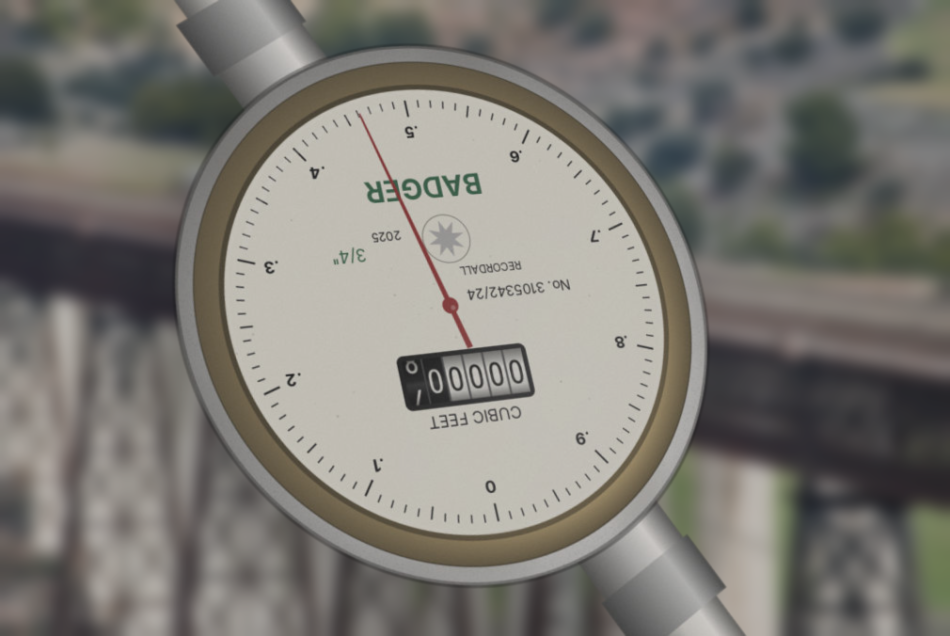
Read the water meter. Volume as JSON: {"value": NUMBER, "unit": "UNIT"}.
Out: {"value": 7.46, "unit": "ft³"}
